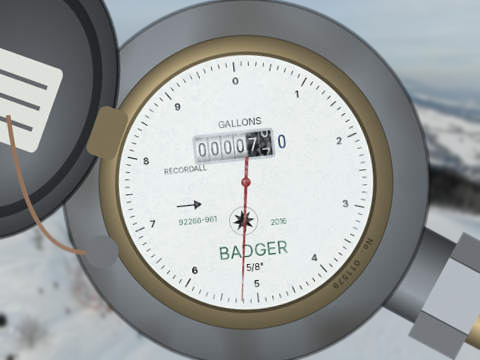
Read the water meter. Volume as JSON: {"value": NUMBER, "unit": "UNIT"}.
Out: {"value": 765.2, "unit": "gal"}
